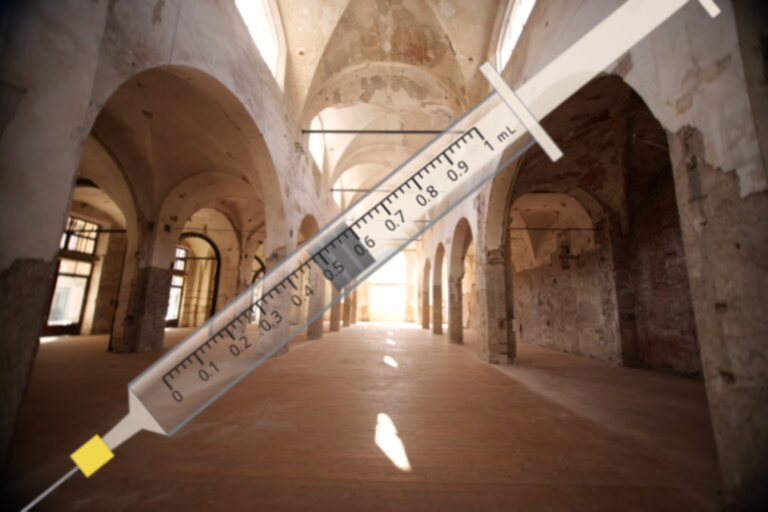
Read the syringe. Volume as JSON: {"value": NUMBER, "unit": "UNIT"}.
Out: {"value": 0.48, "unit": "mL"}
